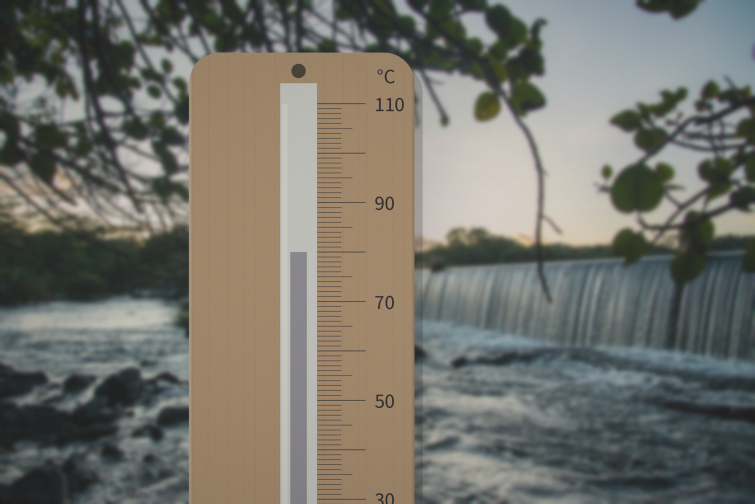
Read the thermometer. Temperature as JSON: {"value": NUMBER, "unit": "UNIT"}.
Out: {"value": 80, "unit": "°C"}
